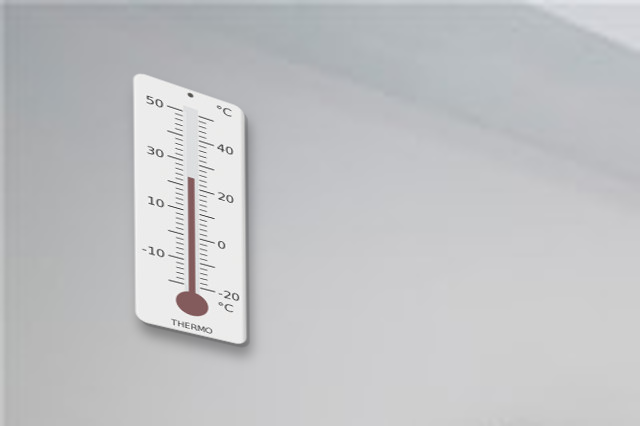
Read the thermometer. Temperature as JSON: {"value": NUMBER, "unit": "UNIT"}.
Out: {"value": 24, "unit": "°C"}
